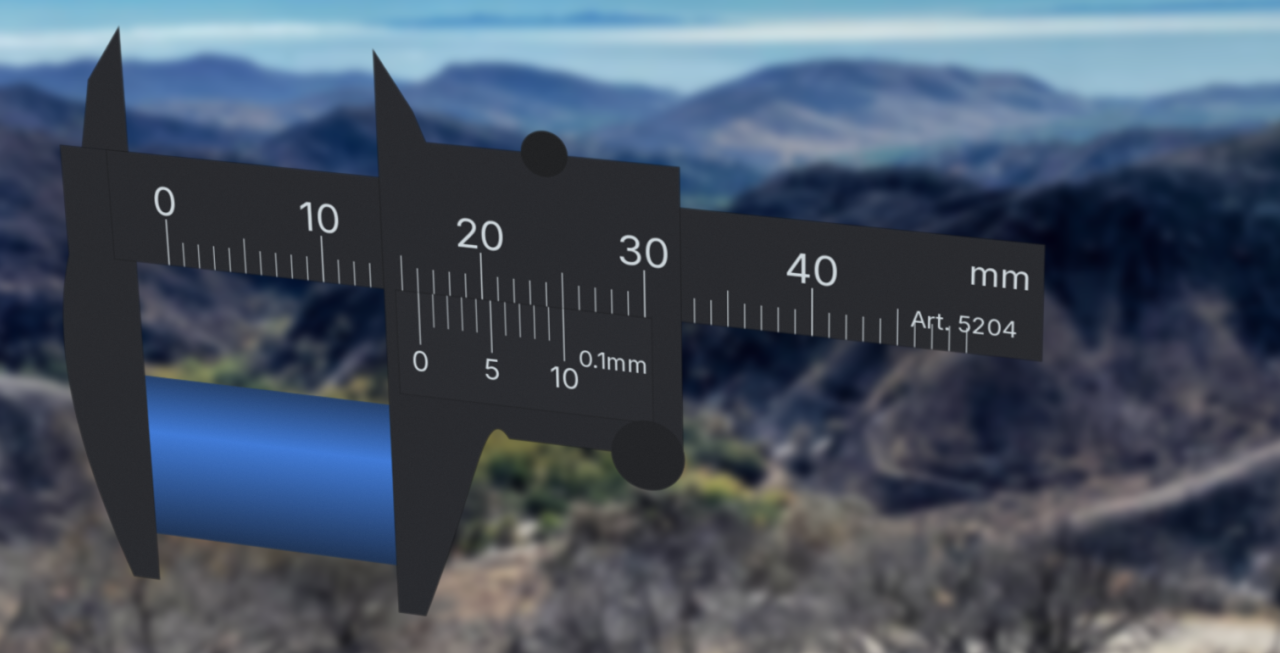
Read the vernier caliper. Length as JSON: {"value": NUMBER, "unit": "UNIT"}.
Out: {"value": 16.0, "unit": "mm"}
